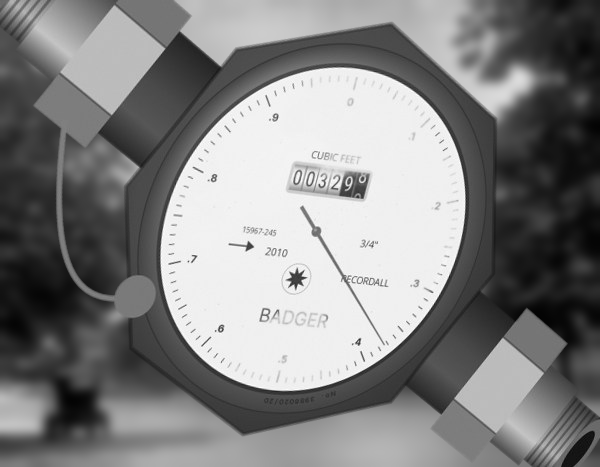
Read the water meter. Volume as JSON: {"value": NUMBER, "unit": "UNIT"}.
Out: {"value": 3298.37, "unit": "ft³"}
